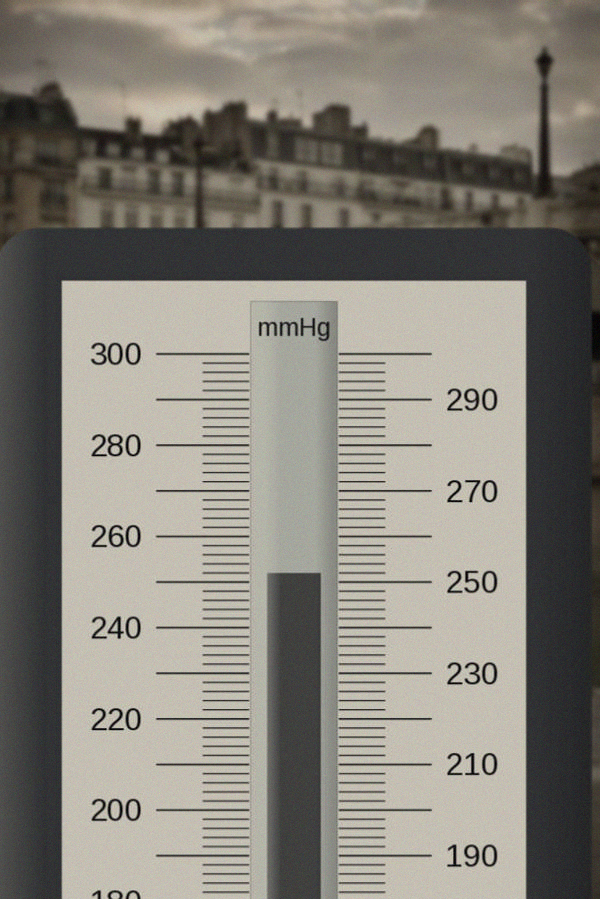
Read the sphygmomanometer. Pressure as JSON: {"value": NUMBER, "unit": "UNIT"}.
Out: {"value": 252, "unit": "mmHg"}
